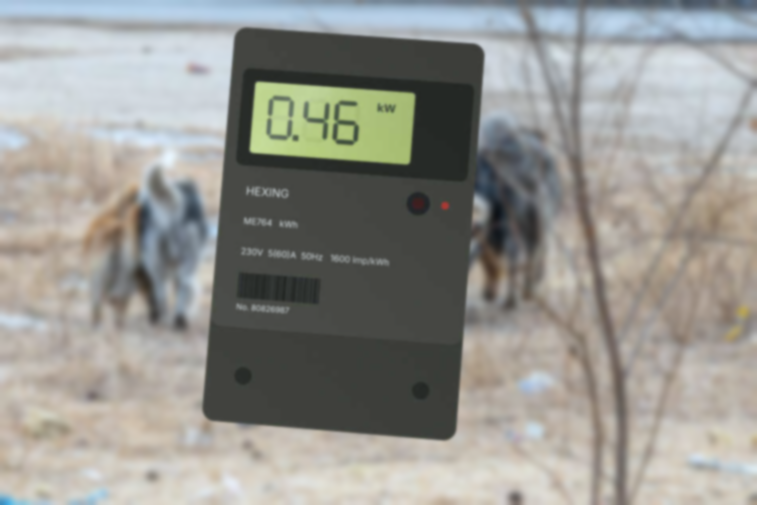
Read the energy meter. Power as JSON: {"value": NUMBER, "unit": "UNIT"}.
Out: {"value": 0.46, "unit": "kW"}
